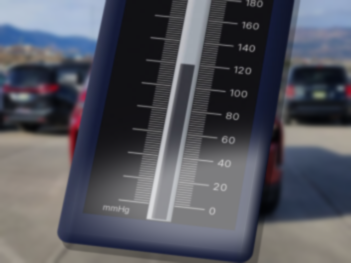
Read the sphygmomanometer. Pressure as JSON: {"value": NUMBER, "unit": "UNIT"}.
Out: {"value": 120, "unit": "mmHg"}
